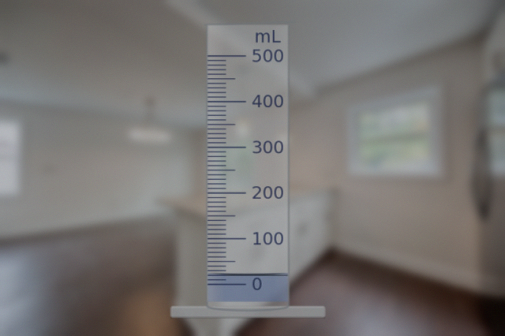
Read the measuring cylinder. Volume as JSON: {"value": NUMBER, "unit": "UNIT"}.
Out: {"value": 20, "unit": "mL"}
